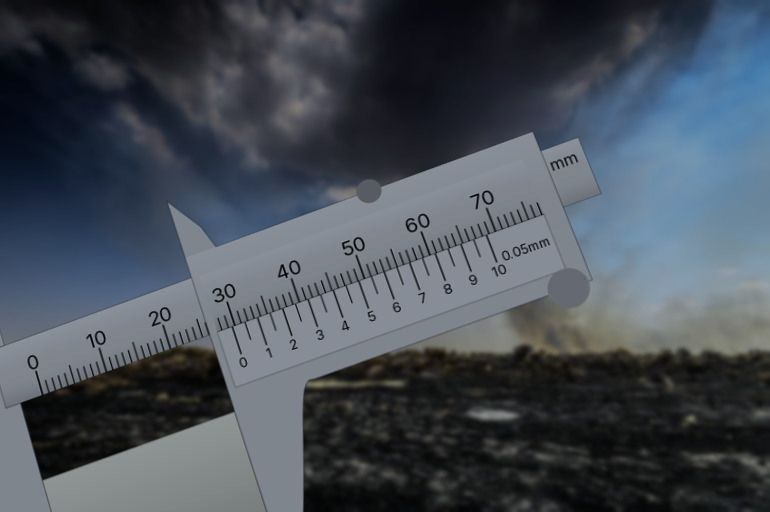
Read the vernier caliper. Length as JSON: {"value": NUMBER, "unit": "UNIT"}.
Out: {"value": 29.6, "unit": "mm"}
